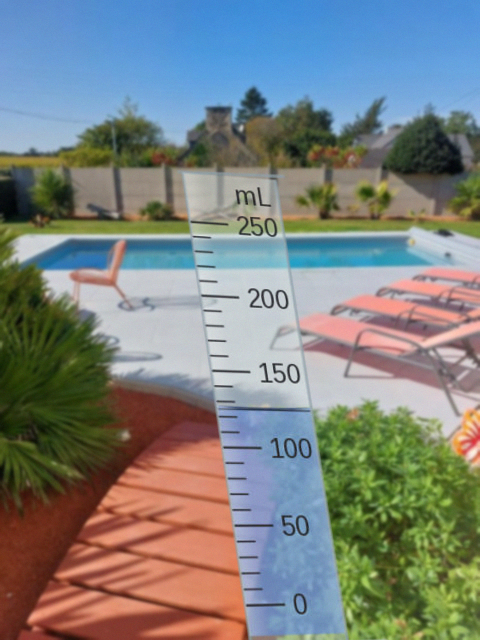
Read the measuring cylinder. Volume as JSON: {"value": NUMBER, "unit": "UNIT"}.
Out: {"value": 125, "unit": "mL"}
